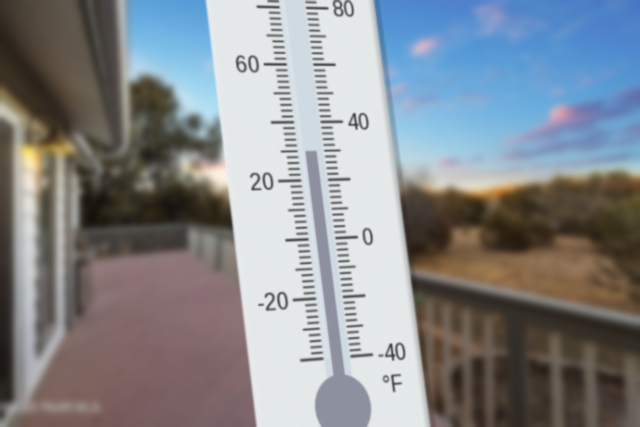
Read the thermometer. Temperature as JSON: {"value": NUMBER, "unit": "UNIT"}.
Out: {"value": 30, "unit": "°F"}
